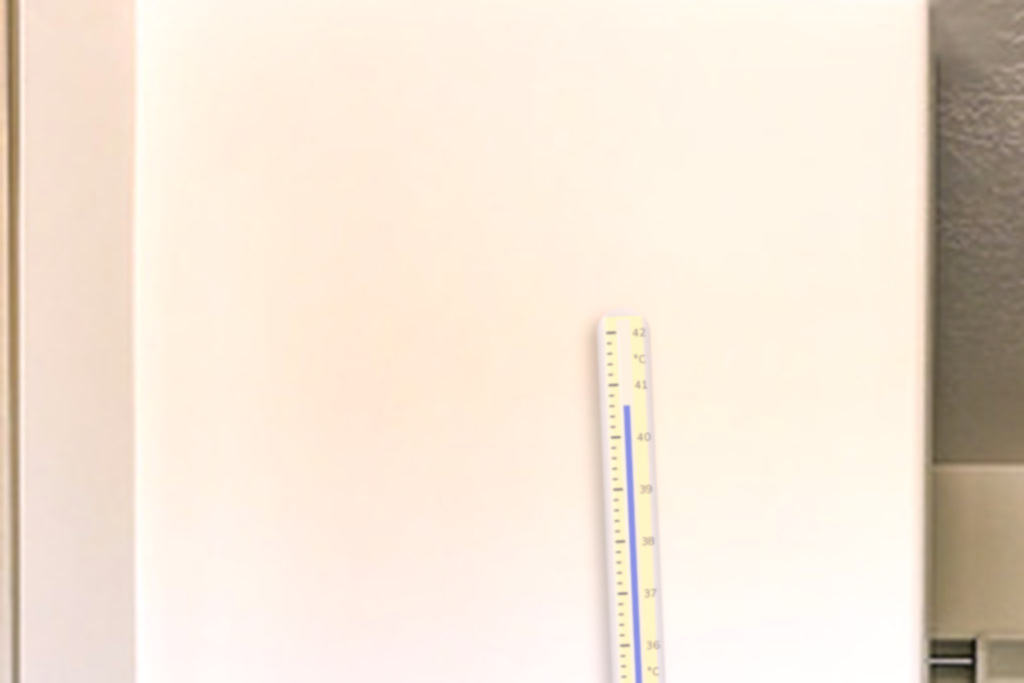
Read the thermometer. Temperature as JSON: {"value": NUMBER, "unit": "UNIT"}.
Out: {"value": 40.6, "unit": "°C"}
